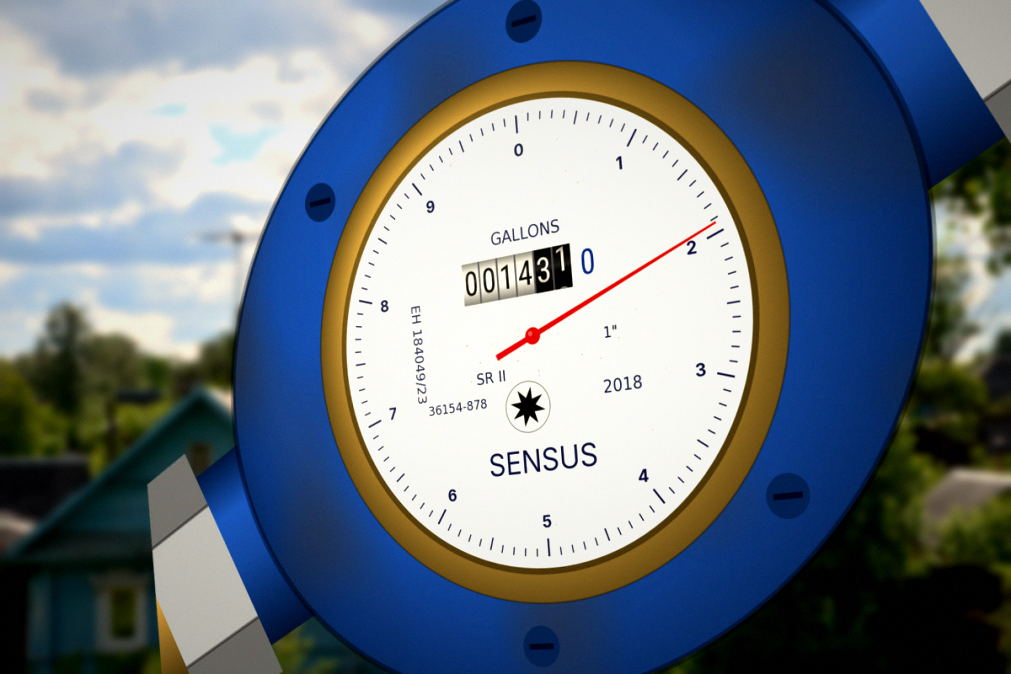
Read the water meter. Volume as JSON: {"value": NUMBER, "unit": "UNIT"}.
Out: {"value": 14311.9, "unit": "gal"}
